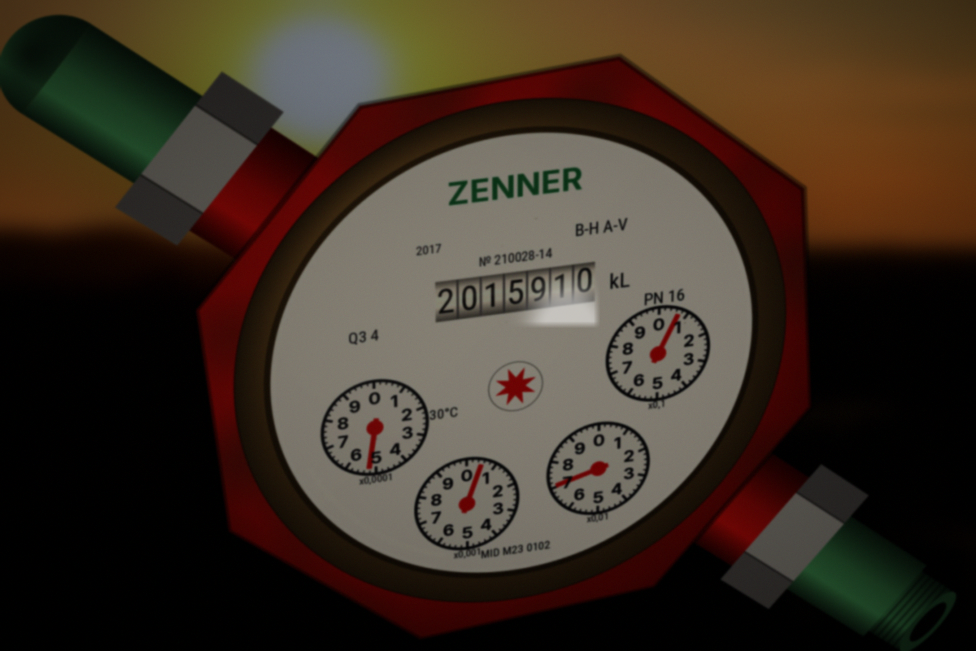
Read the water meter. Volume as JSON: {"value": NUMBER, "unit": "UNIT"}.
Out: {"value": 2015910.0705, "unit": "kL"}
